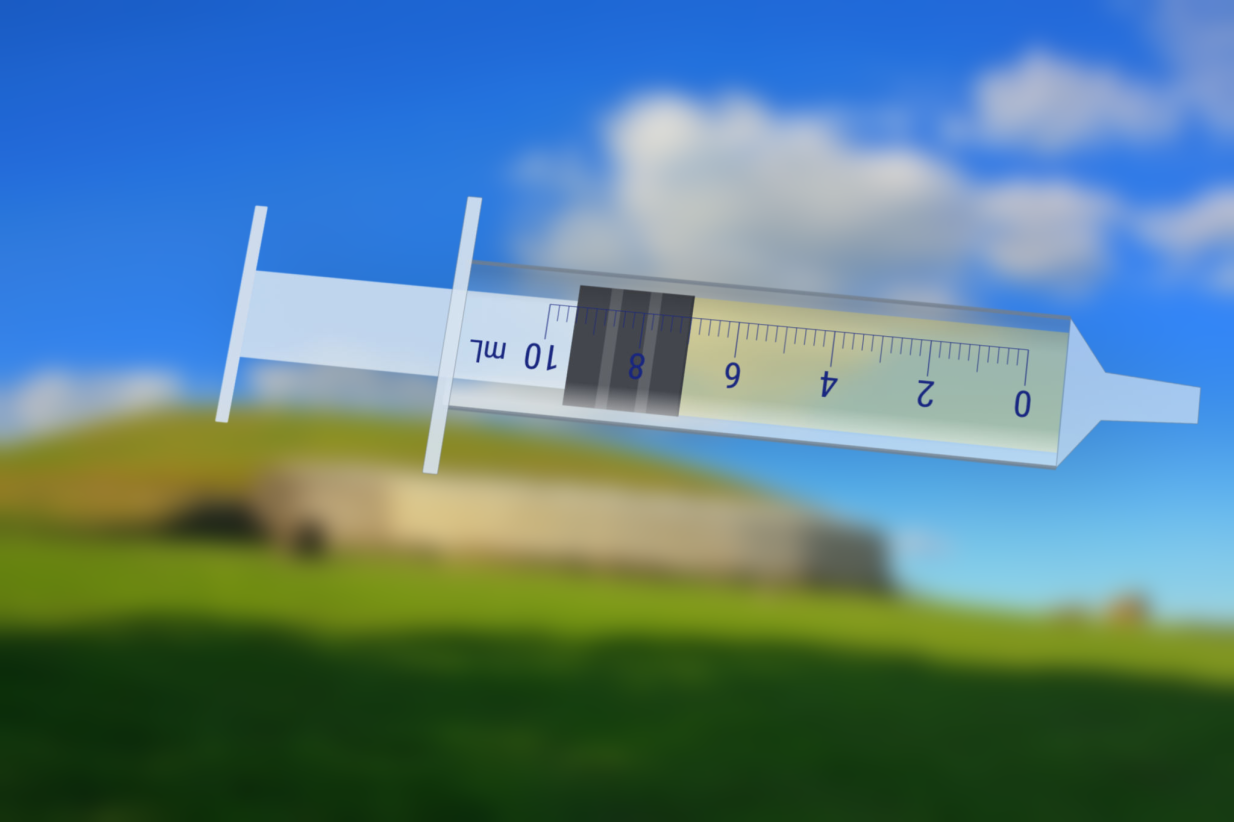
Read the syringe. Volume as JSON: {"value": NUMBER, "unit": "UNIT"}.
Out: {"value": 7, "unit": "mL"}
